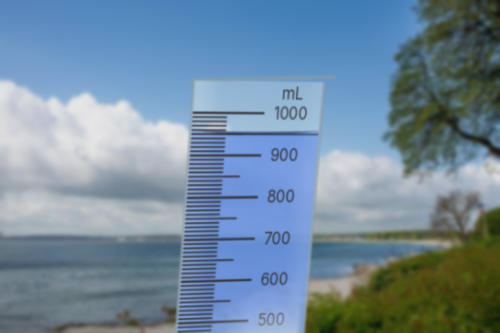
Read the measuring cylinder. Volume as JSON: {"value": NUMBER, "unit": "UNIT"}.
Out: {"value": 950, "unit": "mL"}
